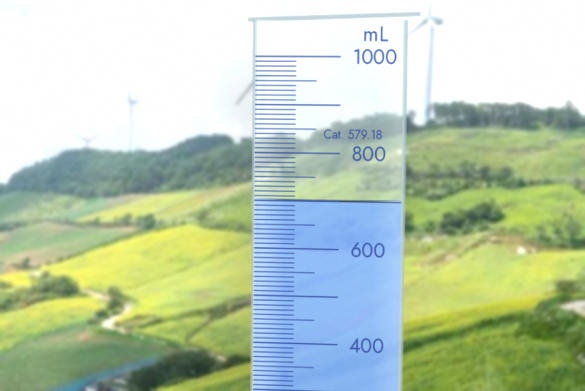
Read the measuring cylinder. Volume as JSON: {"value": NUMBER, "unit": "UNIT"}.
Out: {"value": 700, "unit": "mL"}
